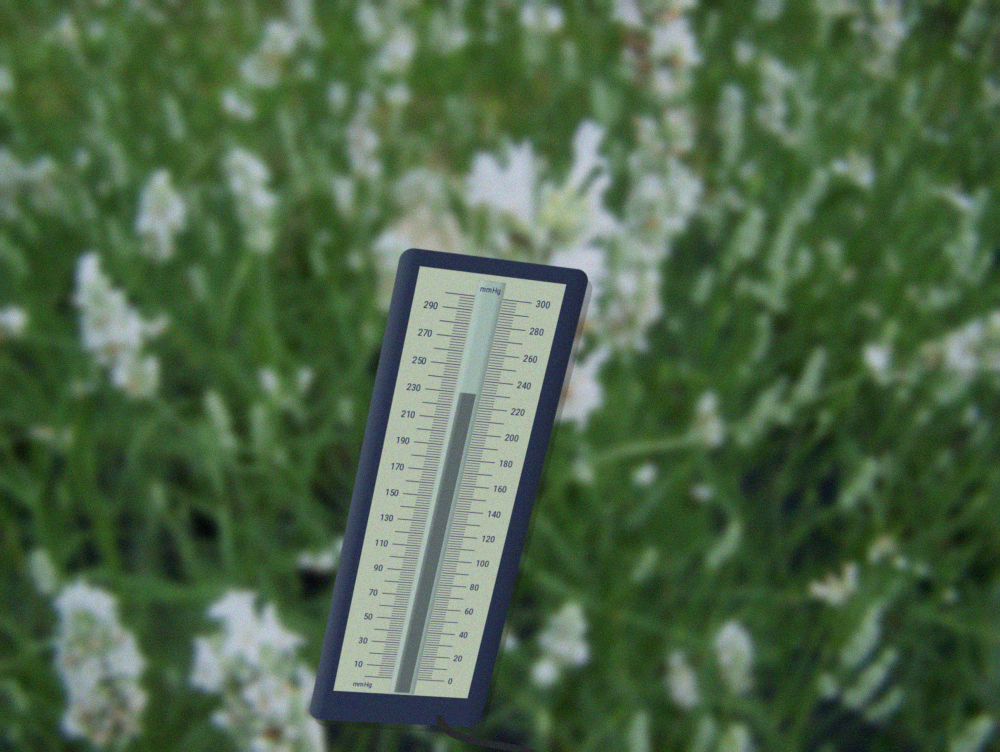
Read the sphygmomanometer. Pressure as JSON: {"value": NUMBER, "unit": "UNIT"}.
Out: {"value": 230, "unit": "mmHg"}
